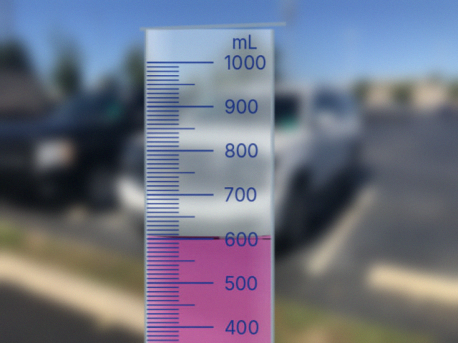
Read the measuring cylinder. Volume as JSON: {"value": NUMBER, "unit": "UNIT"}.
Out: {"value": 600, "unit": "mL"}
